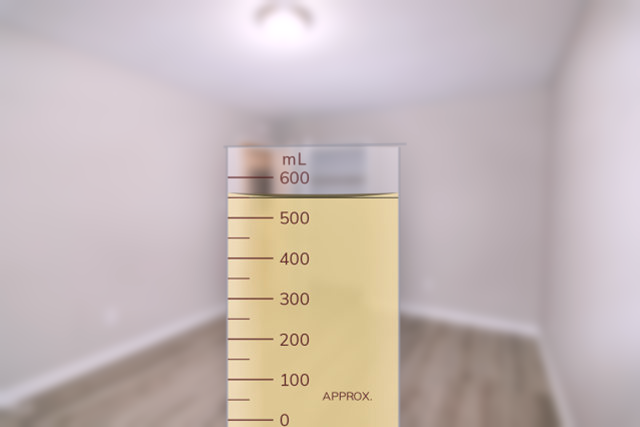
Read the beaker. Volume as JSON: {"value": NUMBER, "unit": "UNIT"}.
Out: {"value": 550, "unit": "mL"}
